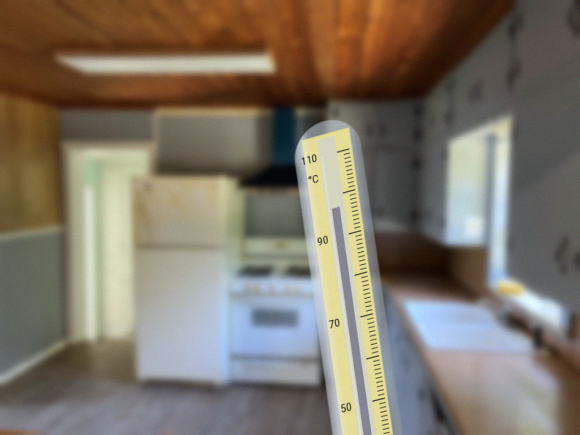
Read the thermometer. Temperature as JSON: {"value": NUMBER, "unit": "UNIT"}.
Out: {"value": 97, "unit": "°C"}
